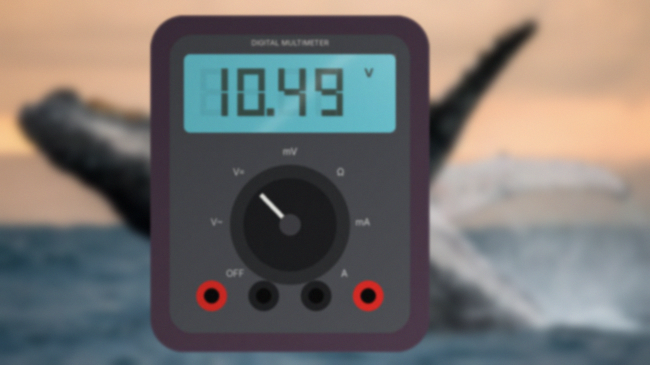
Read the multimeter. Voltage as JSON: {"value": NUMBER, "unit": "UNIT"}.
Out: {"value": 10.49, "unit": "V"}
